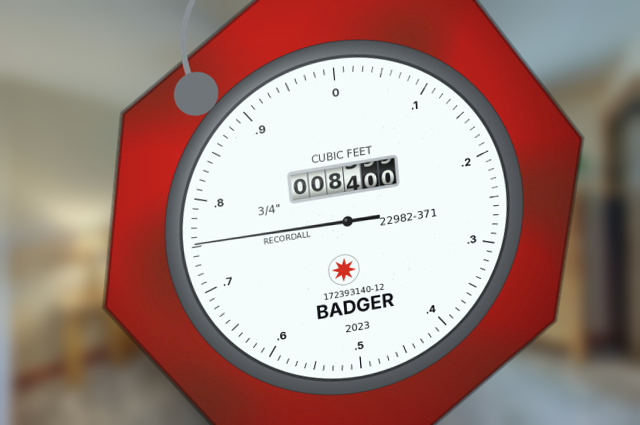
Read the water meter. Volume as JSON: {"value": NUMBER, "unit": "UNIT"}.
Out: {"value": 8399.75, "unit": "ft³"}
